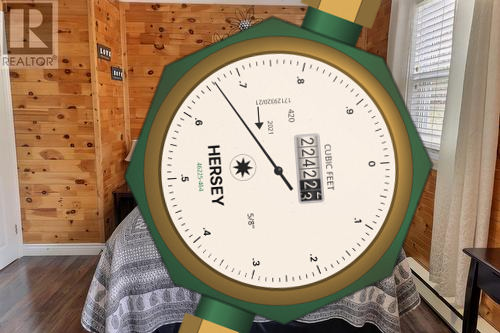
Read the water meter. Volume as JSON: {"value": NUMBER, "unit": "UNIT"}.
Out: {"value": 224222.66, "unit": "ft³"}
